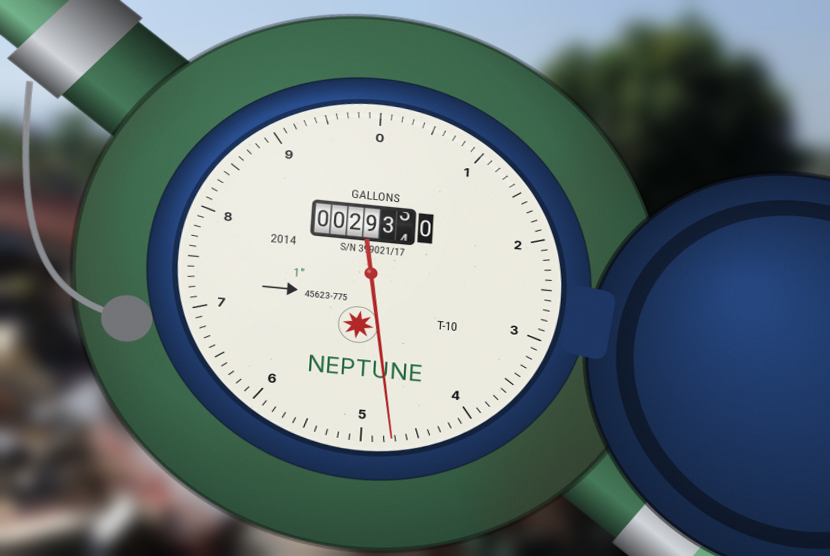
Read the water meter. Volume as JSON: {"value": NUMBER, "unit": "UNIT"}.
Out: {"value": 29334.7, "unit": "gal"}
